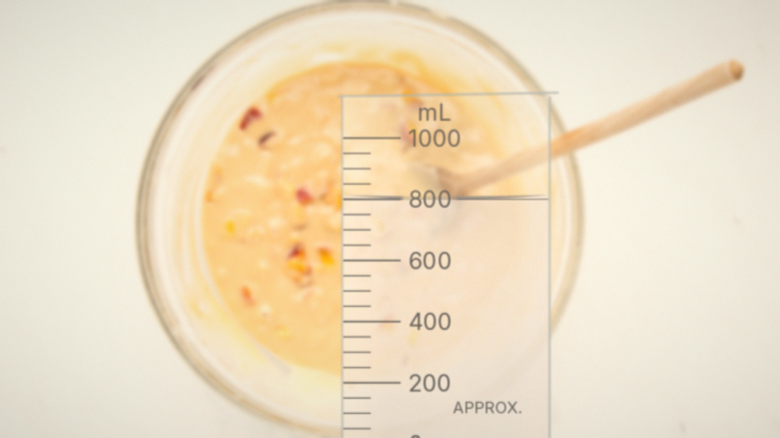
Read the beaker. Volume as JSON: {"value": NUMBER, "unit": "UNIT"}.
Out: {"value": 800, "unit": "mL"}
